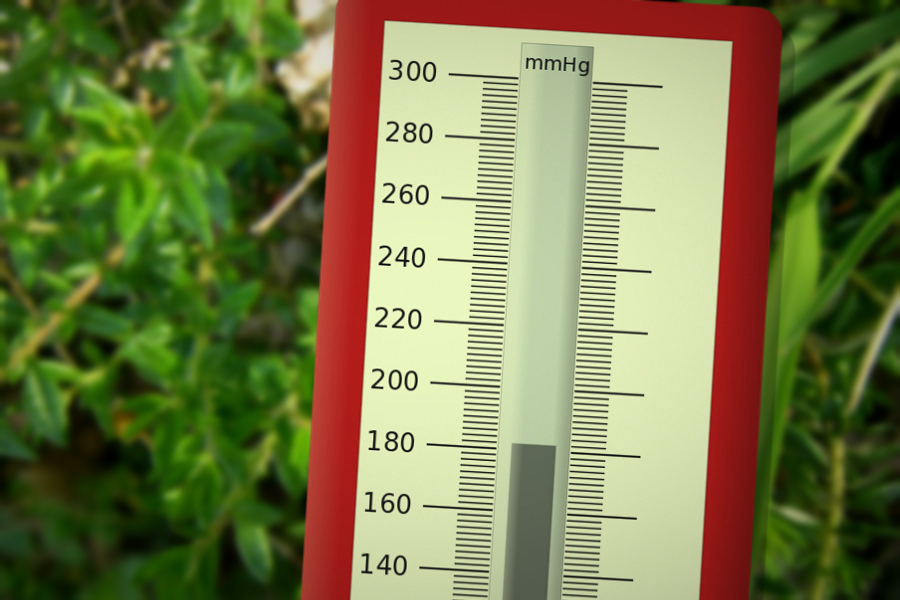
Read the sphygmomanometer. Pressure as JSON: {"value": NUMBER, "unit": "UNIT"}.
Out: {"value": 182, "unit": "mmHg"}
